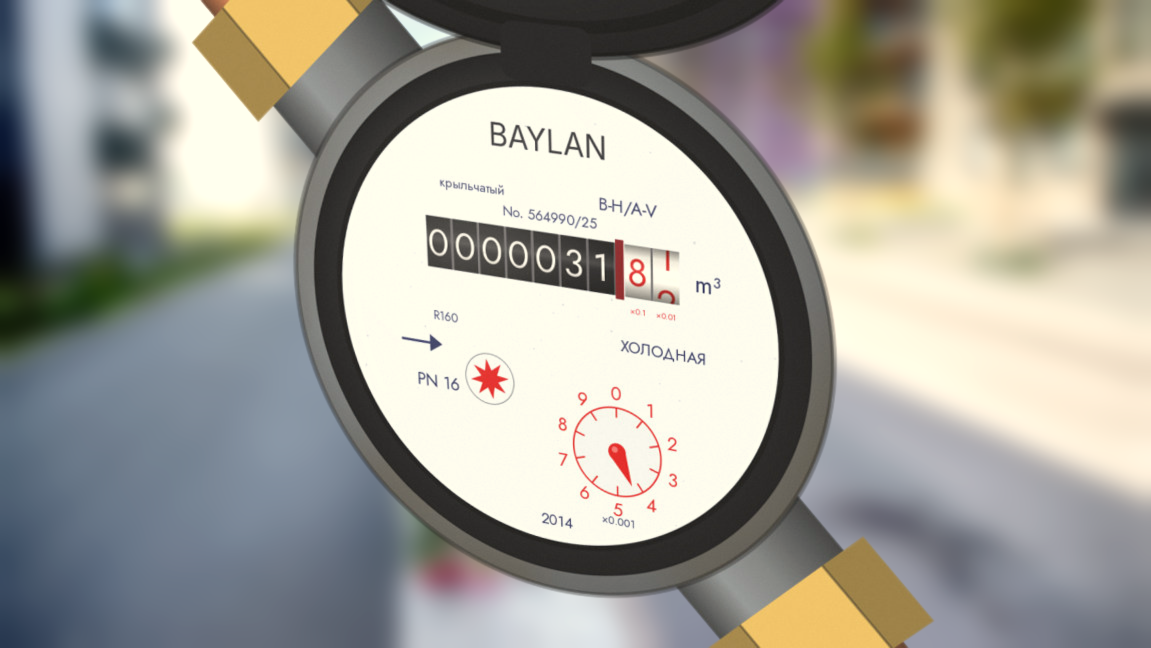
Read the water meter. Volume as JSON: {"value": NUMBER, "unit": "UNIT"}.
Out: {"value": 31.814, "unit": "m³"}
